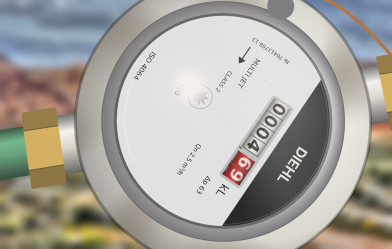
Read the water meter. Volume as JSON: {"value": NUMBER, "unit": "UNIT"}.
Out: {"value": 4.69, "unit": "kL"}
